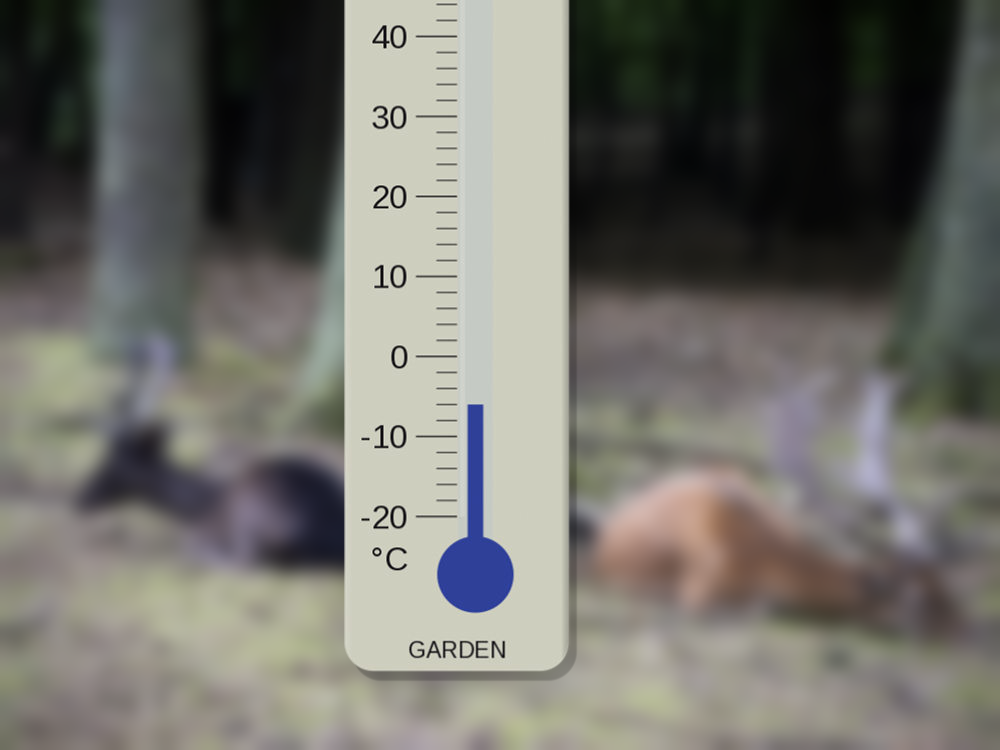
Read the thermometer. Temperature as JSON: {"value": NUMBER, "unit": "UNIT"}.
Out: {"value": -6, "unit": "°C"}
